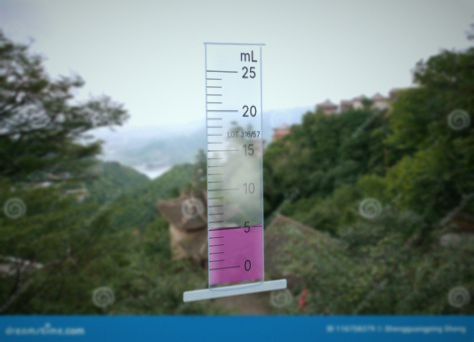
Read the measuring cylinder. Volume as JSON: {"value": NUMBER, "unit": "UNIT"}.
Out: {"value": 5, "unit": "mL"}
